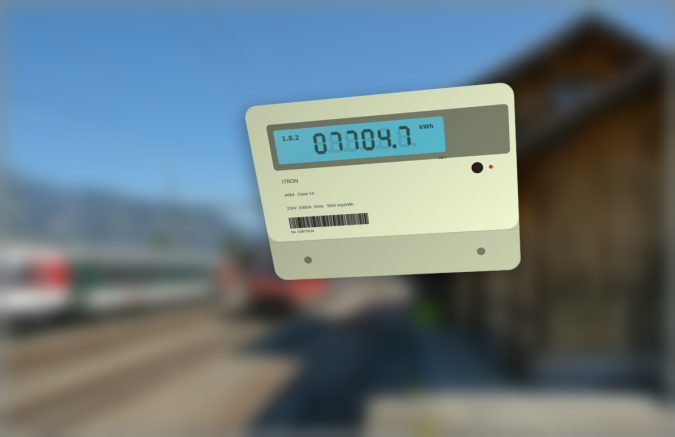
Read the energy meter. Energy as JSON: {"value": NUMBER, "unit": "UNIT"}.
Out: {"value": 7704.7, "unit": "kWh"}
